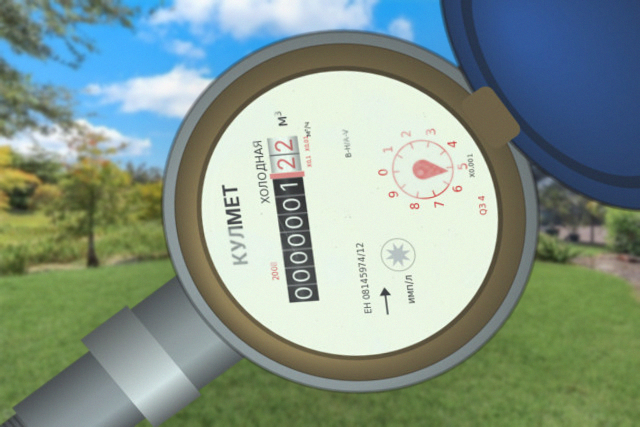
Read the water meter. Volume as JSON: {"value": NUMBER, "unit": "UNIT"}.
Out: {"value": 1.225, "unit": "m³"}
